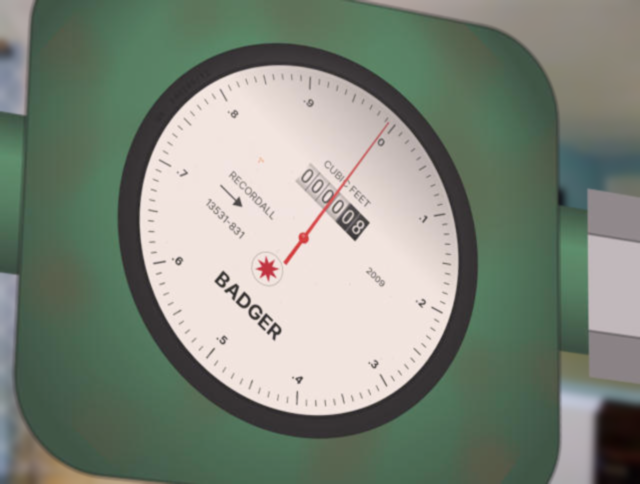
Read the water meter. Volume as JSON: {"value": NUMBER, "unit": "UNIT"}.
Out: {"value": 7.99, "unit": "ft³"}
